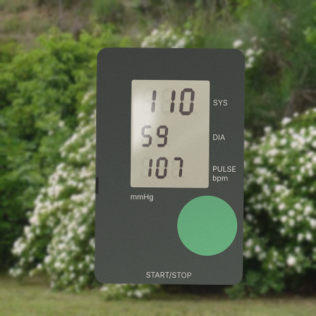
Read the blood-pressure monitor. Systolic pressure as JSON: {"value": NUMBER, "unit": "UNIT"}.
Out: {"value": 110, "unit": "mmHg"}
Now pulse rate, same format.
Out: {"value": 107, "unit": "bpm"}
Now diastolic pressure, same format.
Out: {"value": 59, "unit": "mmHg"}
